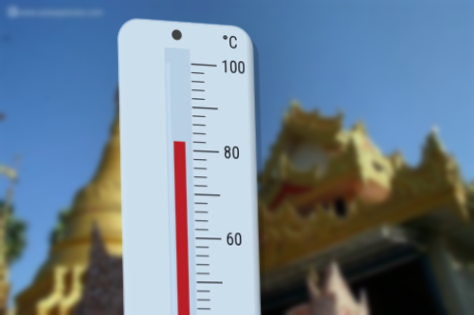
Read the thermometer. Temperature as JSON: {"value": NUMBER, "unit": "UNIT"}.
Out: {"value": 82, "unit": "°C"}
